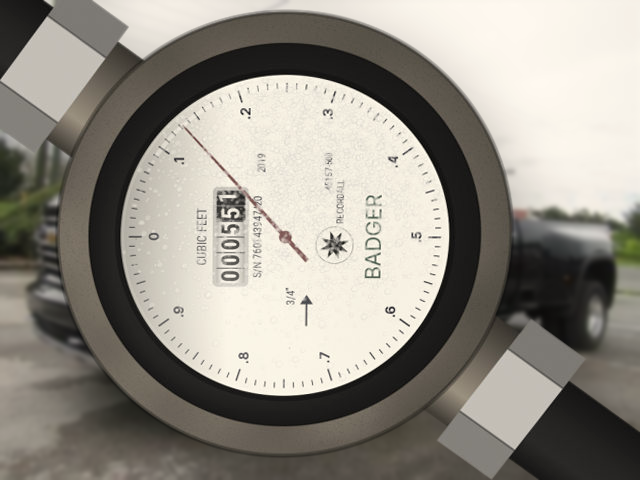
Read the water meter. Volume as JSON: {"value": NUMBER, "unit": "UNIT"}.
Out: {"value": 551.13, "unit": "ft³"}
